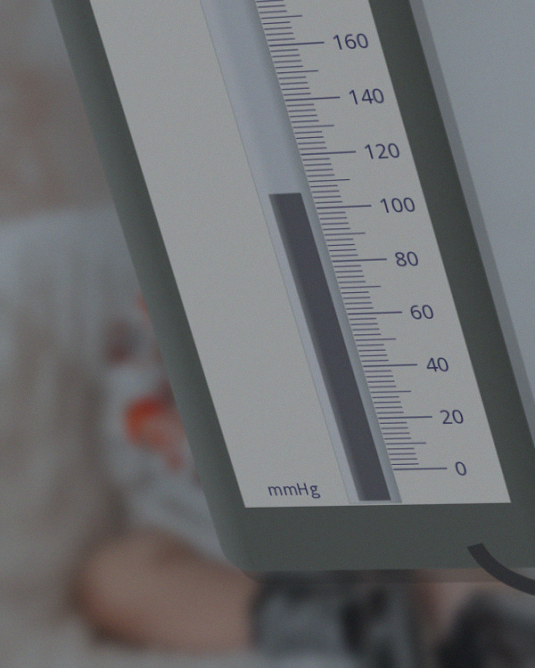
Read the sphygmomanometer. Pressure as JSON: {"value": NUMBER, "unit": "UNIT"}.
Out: {"value": 106, "unit": "mmHg"}
